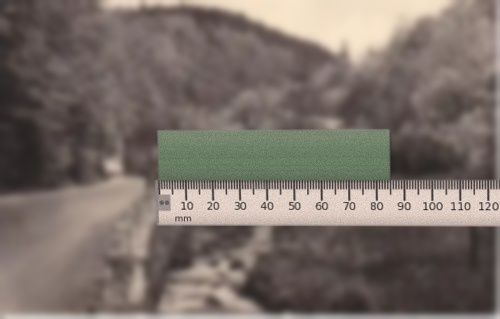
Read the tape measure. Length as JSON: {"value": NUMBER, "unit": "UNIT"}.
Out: {"value": 85, "unit": "mm"}
